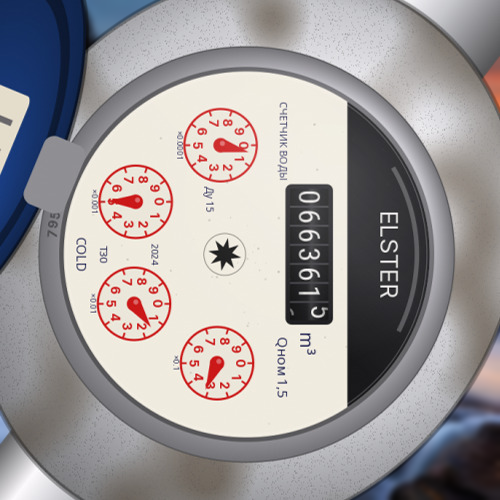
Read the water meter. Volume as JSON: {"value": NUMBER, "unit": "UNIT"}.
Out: {"value": 663615.3150, "unit": "m³"}
